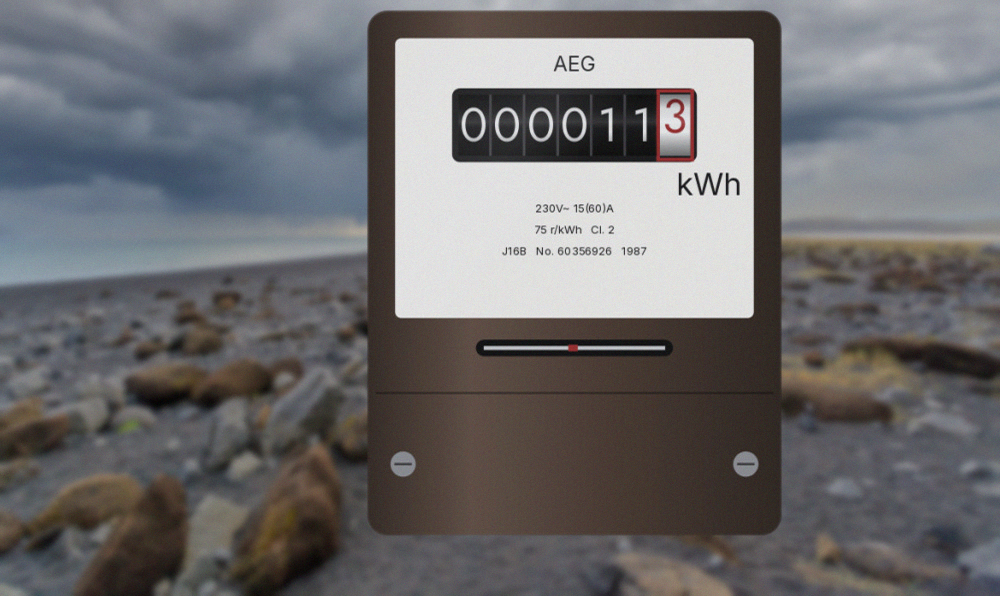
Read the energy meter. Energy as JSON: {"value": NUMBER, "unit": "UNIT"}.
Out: {"value": 11.3, "unit": "kWh"}
